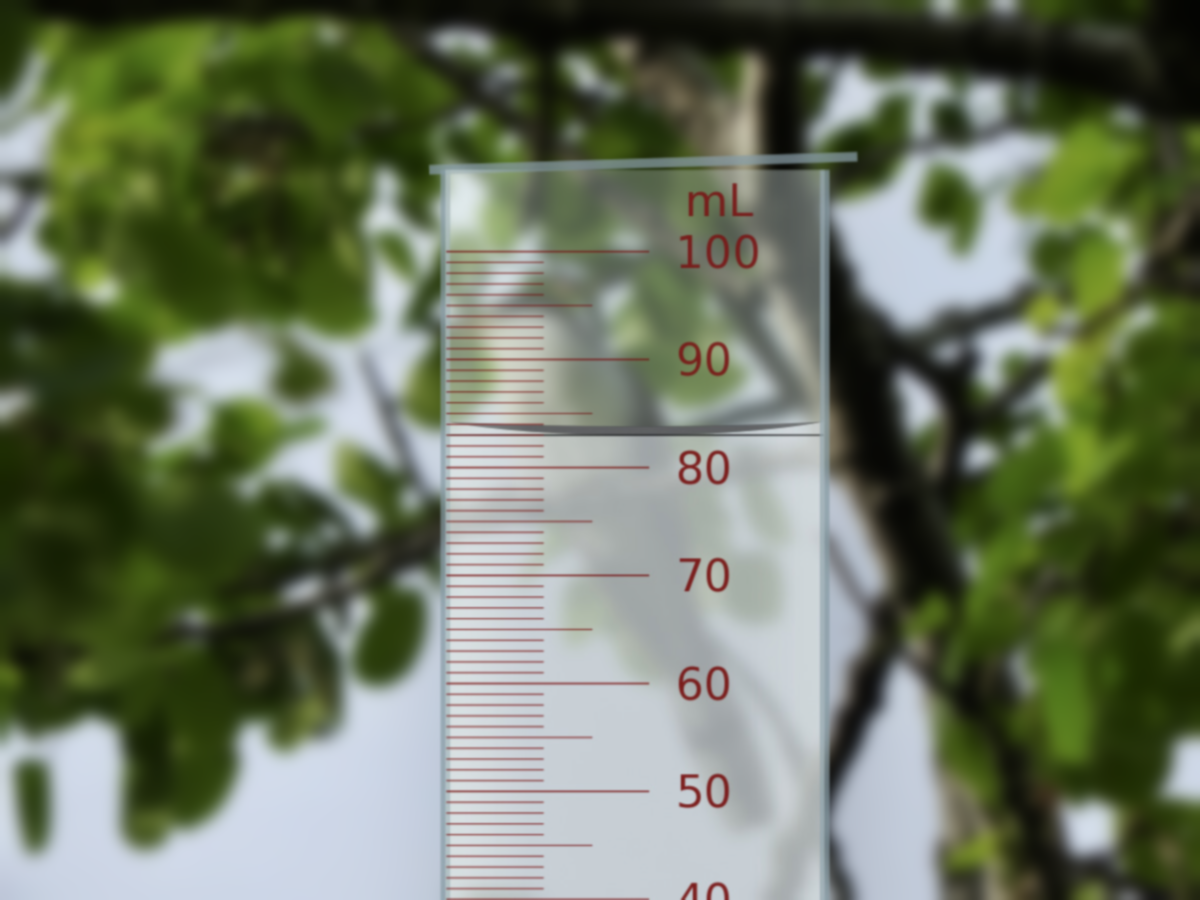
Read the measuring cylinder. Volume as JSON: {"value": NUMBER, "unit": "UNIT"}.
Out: {"value": 83, "unit": "mL"}
